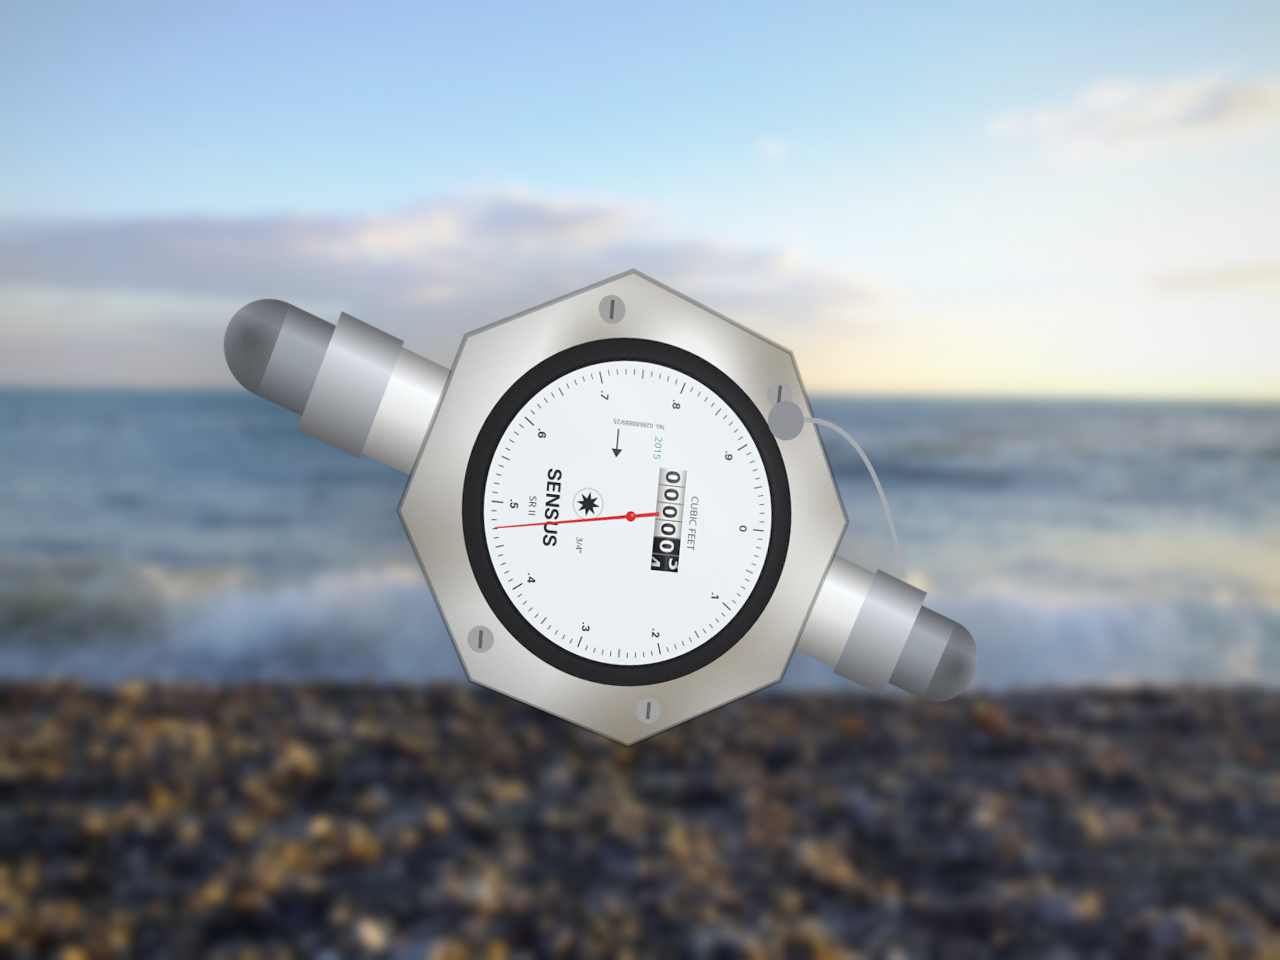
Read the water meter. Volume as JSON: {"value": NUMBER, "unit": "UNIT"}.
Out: {"value": 3.47, "unit": "ft³"}
